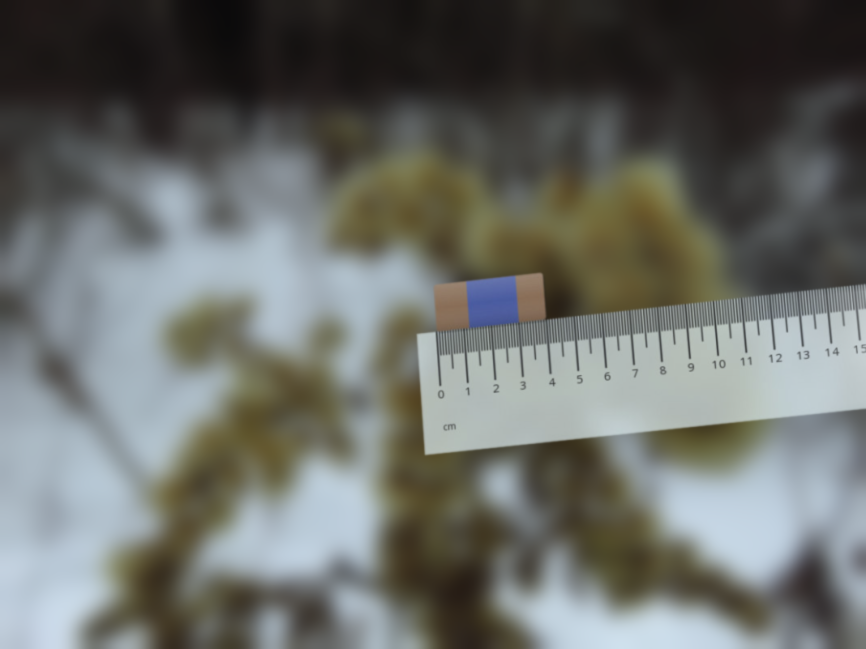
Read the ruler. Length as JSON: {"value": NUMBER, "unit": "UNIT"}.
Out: {"value": 4, "unit": "cm"}
